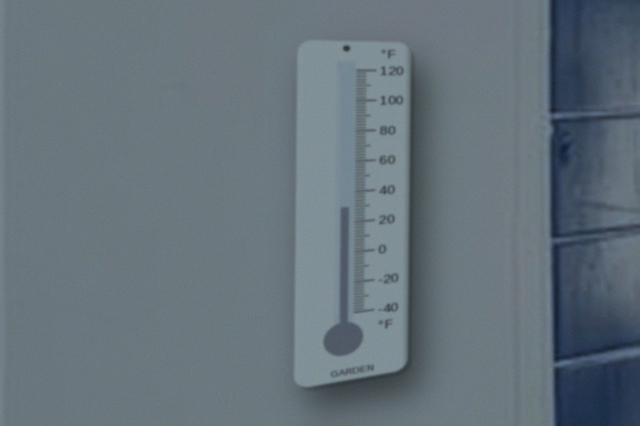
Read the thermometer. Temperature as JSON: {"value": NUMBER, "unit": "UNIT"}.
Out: {"value": 30, "unit": "°F"}
